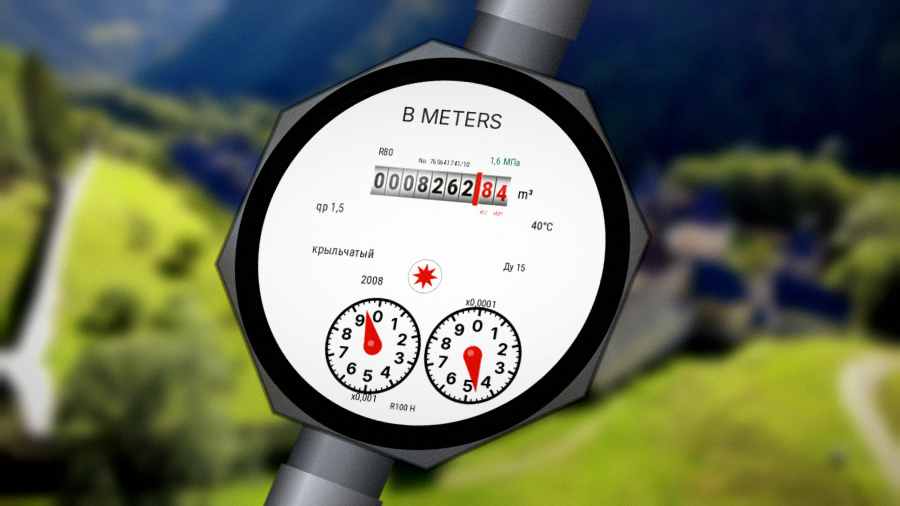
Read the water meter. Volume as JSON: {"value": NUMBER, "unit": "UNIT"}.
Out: {"value": 8262.8394, "unit": "m³"}
